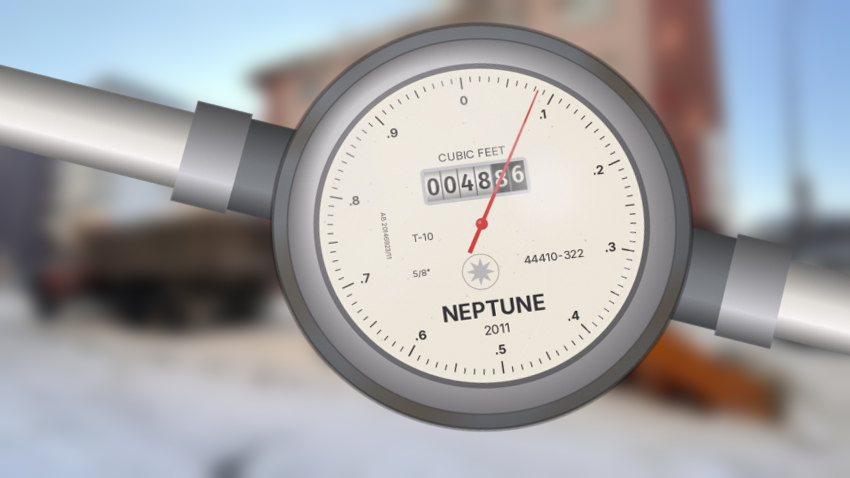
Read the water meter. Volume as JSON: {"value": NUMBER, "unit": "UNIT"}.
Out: {"value": 4886.08, "unit": "ft³"}
